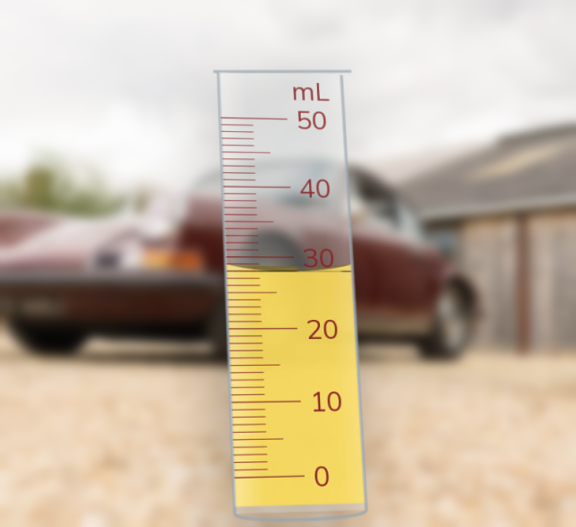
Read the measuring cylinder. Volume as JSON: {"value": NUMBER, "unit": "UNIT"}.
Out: {"value": 28, "unit": "mL"}
